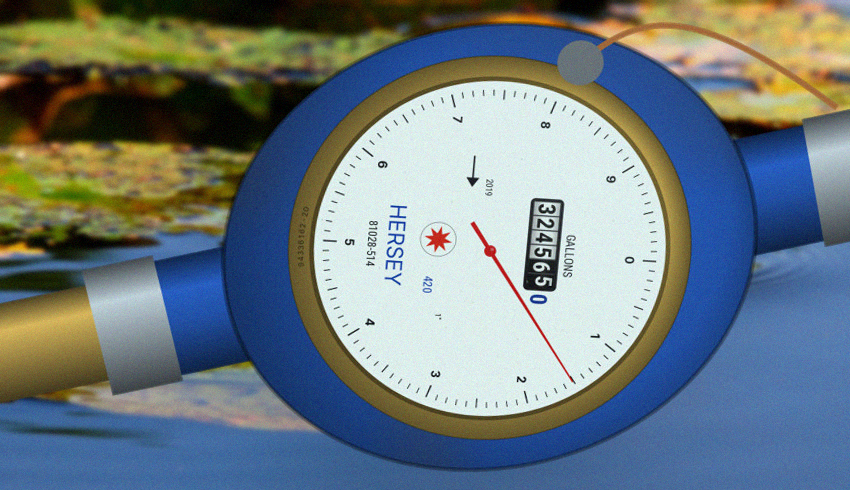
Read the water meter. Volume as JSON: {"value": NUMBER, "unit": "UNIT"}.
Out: {"value": 3245651.5, "unit": "gal"}
